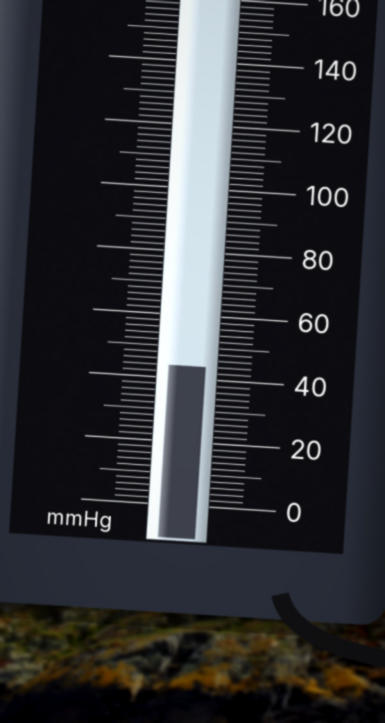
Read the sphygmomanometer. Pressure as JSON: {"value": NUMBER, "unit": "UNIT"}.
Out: {"value": 44, "unit": "mmHg"}
